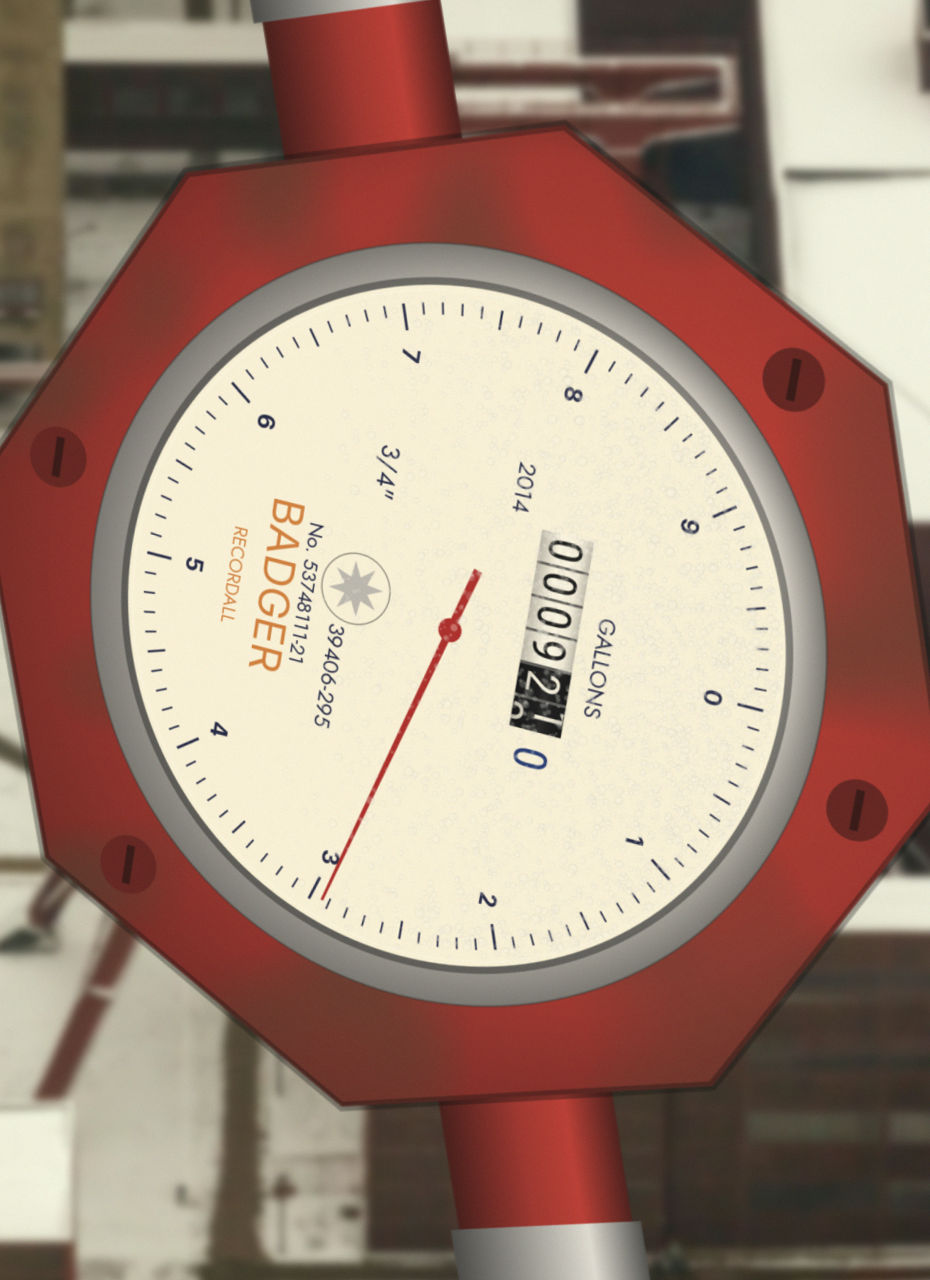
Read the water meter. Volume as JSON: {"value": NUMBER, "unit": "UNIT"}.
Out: {"value": 9212.9, "unit": "gal"}
